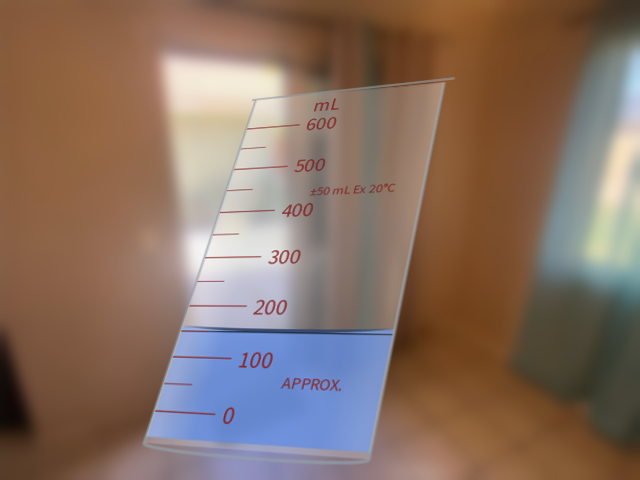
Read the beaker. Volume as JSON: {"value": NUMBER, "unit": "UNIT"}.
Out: {"value": 150, "unit": "mL"}
